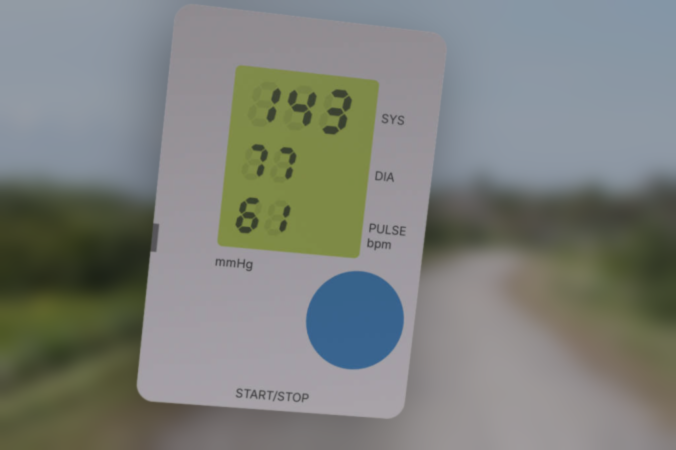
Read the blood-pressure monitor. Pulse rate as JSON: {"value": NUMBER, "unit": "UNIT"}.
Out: {"value": 61, "unit": "bpm"}
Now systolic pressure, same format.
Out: {"value": 143, "unit": "mmHg"}
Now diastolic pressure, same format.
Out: {"value": 77, "unit": "mmHg"}
